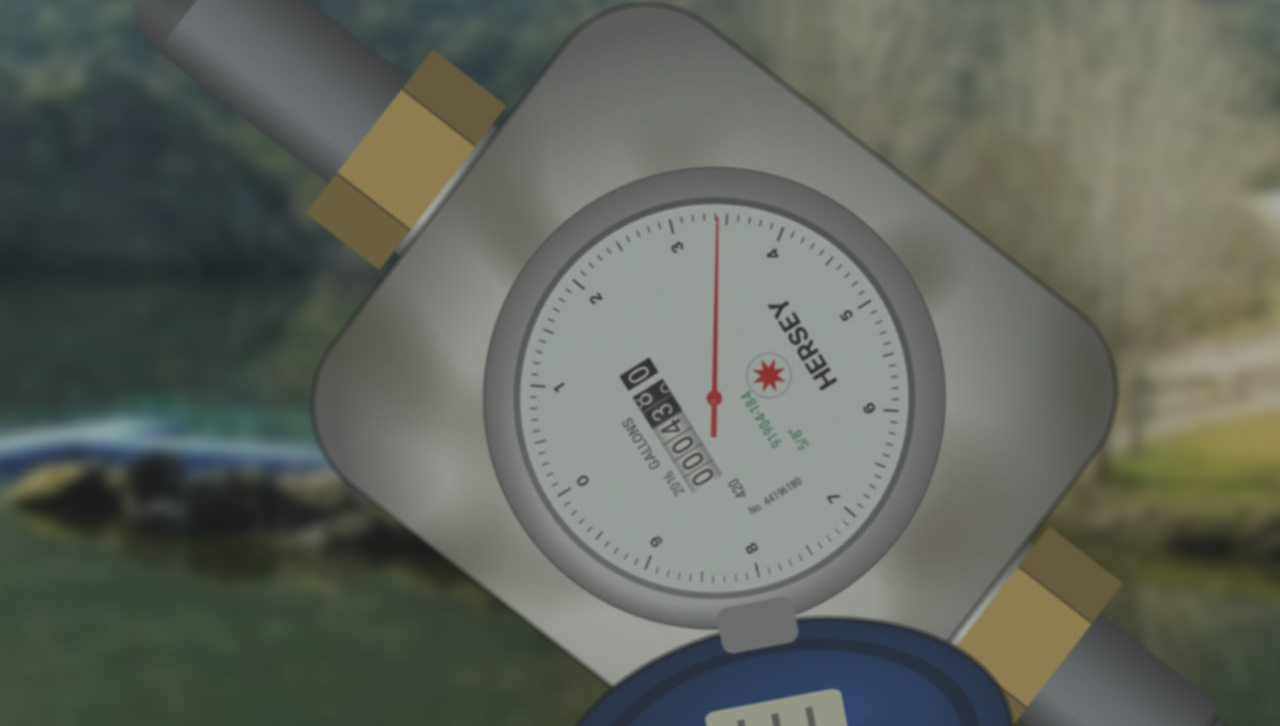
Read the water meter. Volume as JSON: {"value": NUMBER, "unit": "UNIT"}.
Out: {"value": 4383.4, "unit": "gal"}
